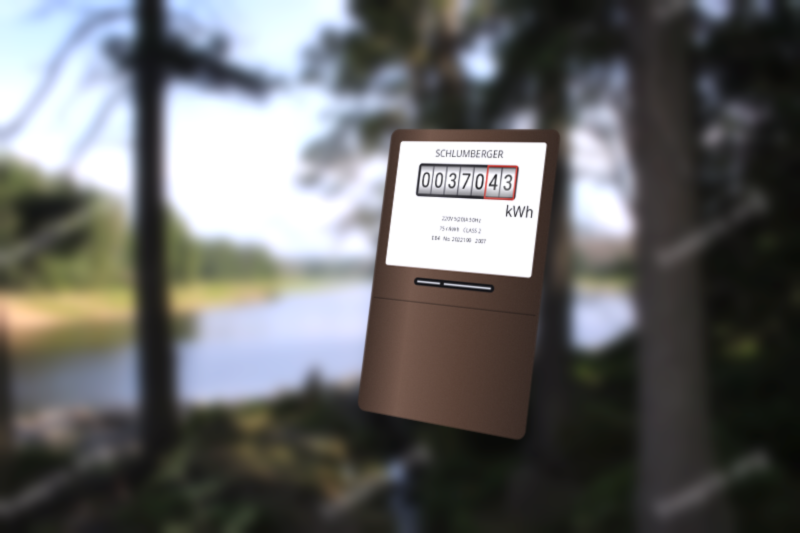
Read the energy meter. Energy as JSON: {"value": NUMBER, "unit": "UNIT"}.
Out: {"value": 370.43, "unit": "kWh"}
